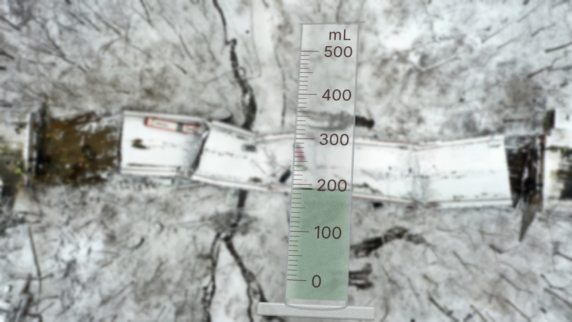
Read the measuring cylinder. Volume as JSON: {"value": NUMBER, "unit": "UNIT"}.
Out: {"value": 190, "unit": "mL"}
